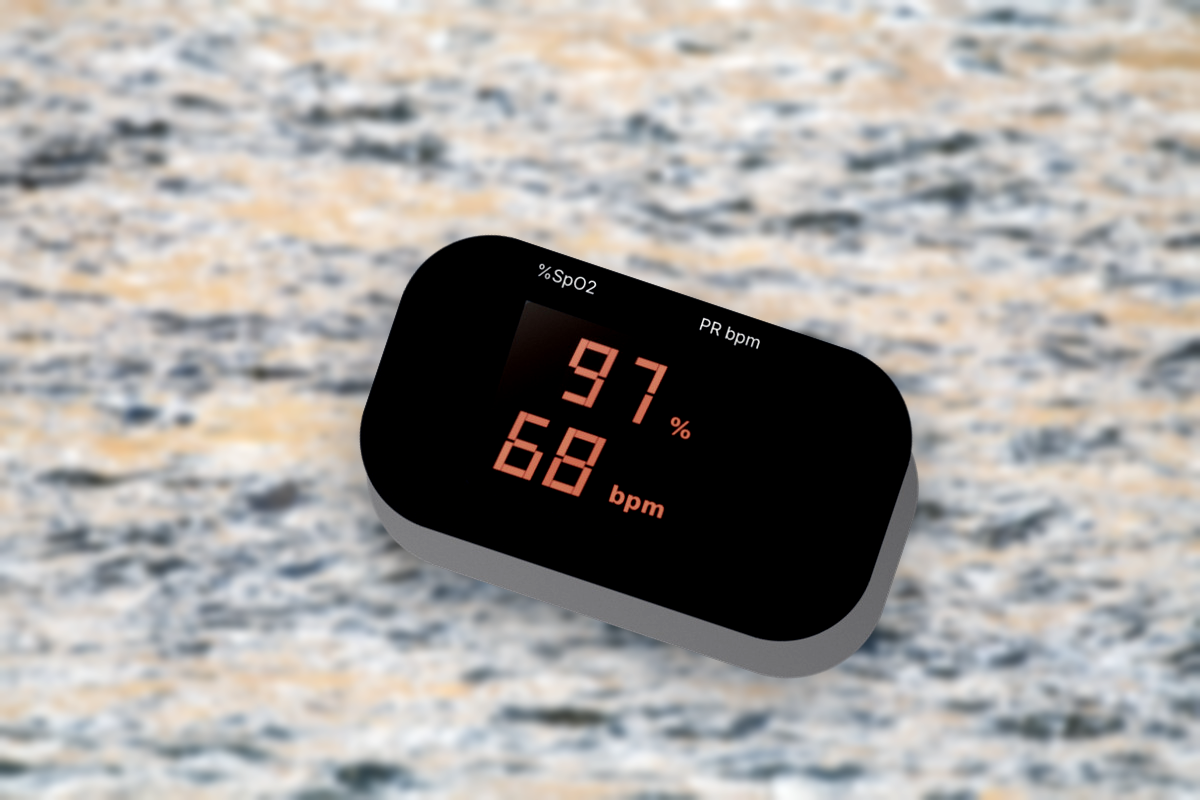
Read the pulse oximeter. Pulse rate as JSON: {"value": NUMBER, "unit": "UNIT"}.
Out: {"value": 68, "unit": "bpm"}
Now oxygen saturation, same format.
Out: {"value": 97, "unit": "%"}
